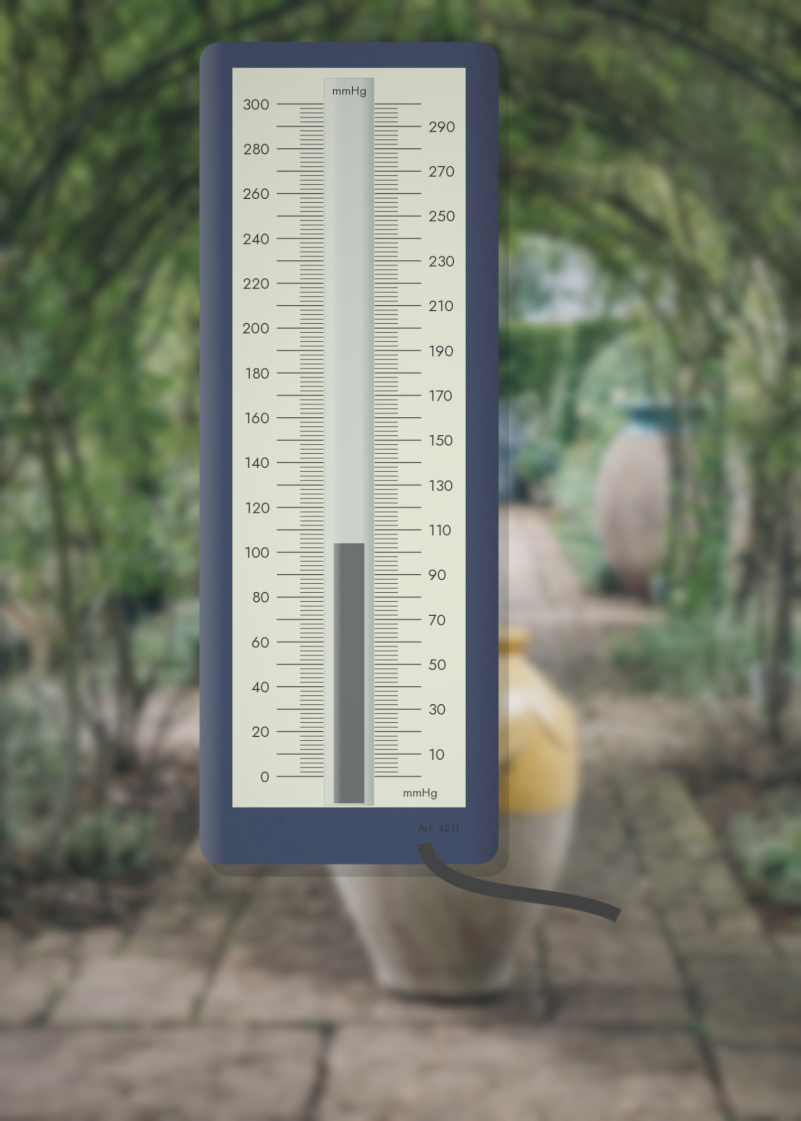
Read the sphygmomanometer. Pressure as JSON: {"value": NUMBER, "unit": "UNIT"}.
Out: {"value": 104, "unit": "mmHg"}
